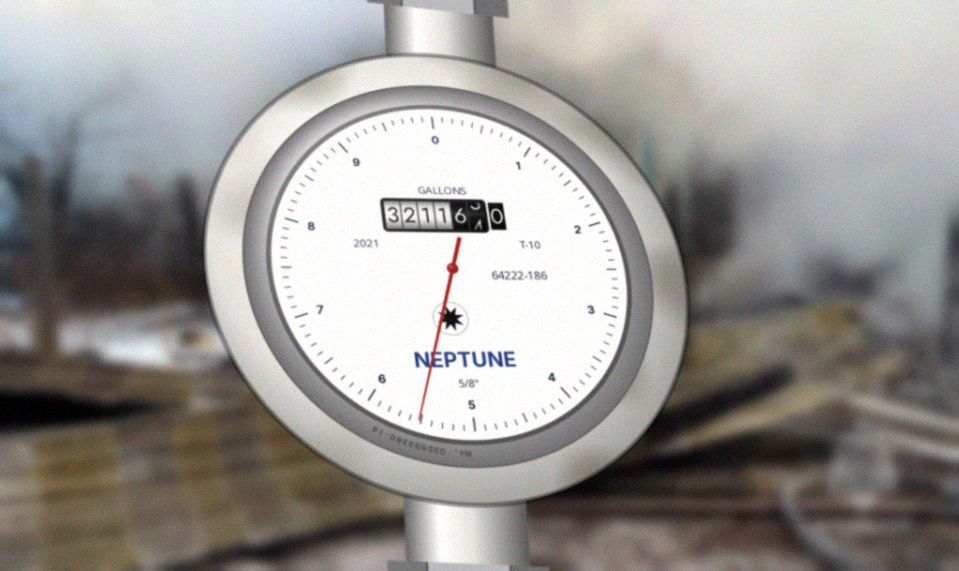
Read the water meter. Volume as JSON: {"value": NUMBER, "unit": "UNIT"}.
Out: {"value": 3211635.5, "unit": "gal"}
